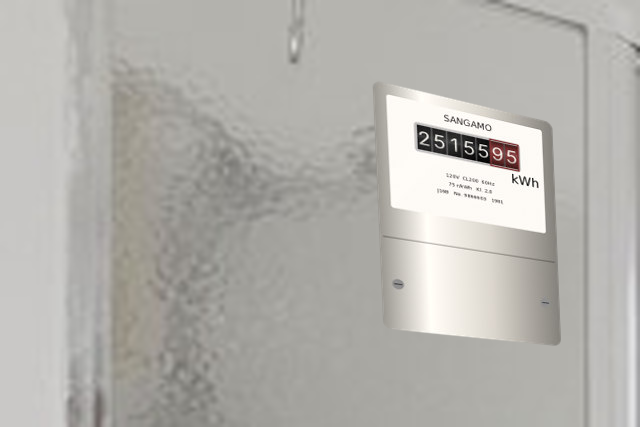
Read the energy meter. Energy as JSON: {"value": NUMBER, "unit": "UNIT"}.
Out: {"value": 25155.95, "unit": "kWh"}
